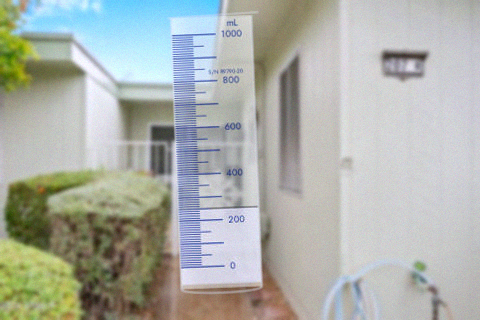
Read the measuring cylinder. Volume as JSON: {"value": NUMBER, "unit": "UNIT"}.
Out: {"value": 250, "unit": "mL"}
